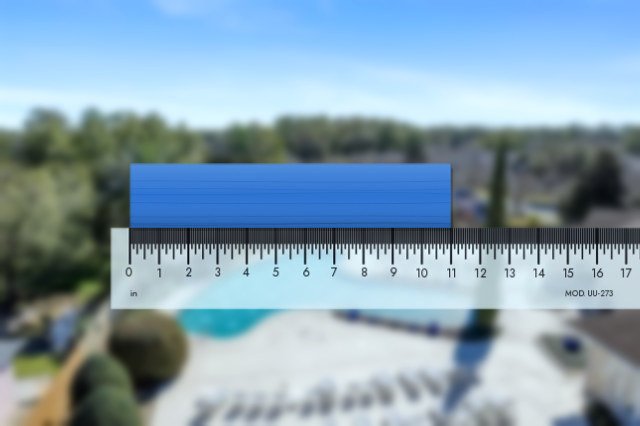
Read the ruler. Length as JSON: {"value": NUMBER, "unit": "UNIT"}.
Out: {"value": 11, "unit": "in"}
